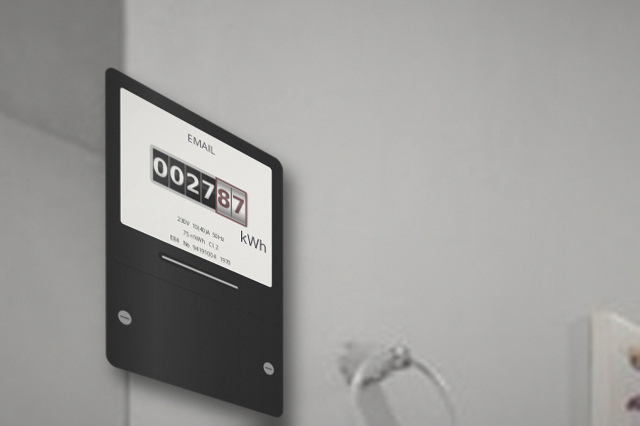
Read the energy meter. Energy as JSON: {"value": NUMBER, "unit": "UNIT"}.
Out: {"value": 27.87, "unit": "kWh"}
